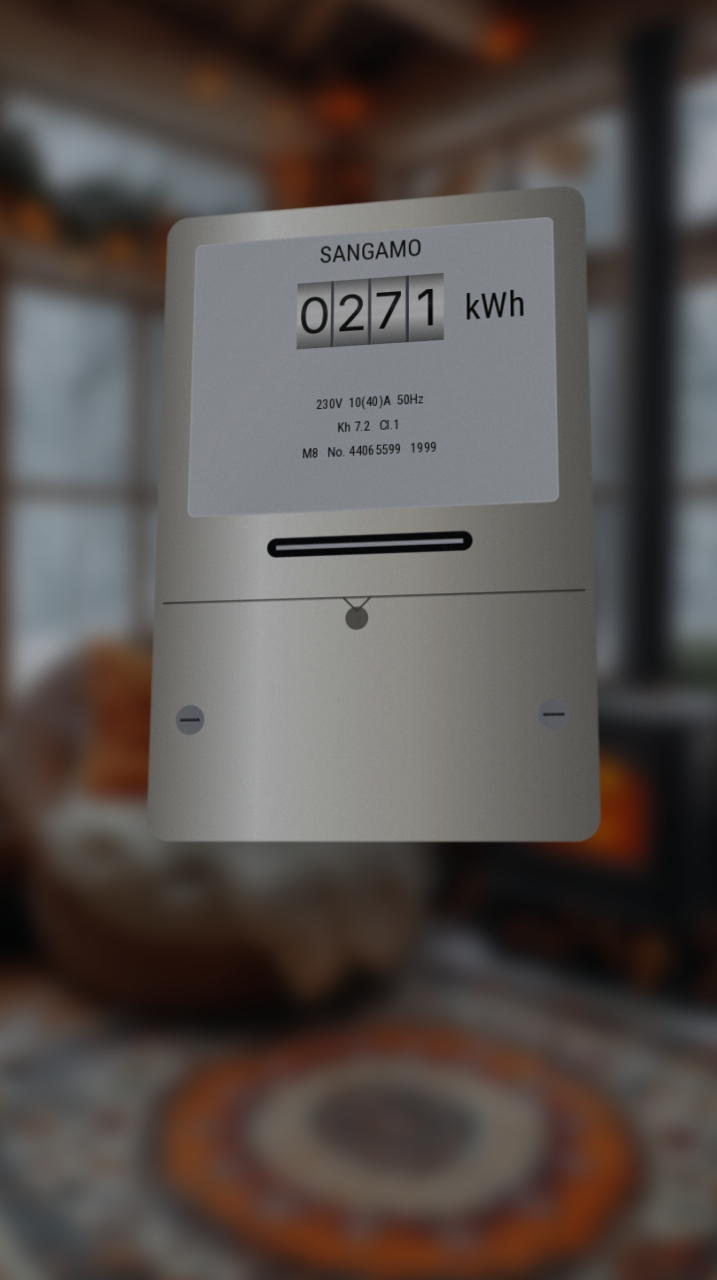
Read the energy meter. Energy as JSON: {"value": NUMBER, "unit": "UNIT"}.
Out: {"value": 271, "unit": "kWh"}
